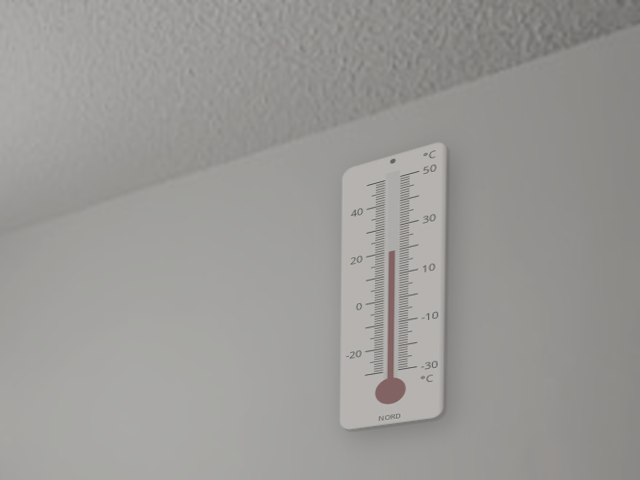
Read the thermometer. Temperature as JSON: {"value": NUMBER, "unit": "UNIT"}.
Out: {"value": 20, "unit": "°C"}
